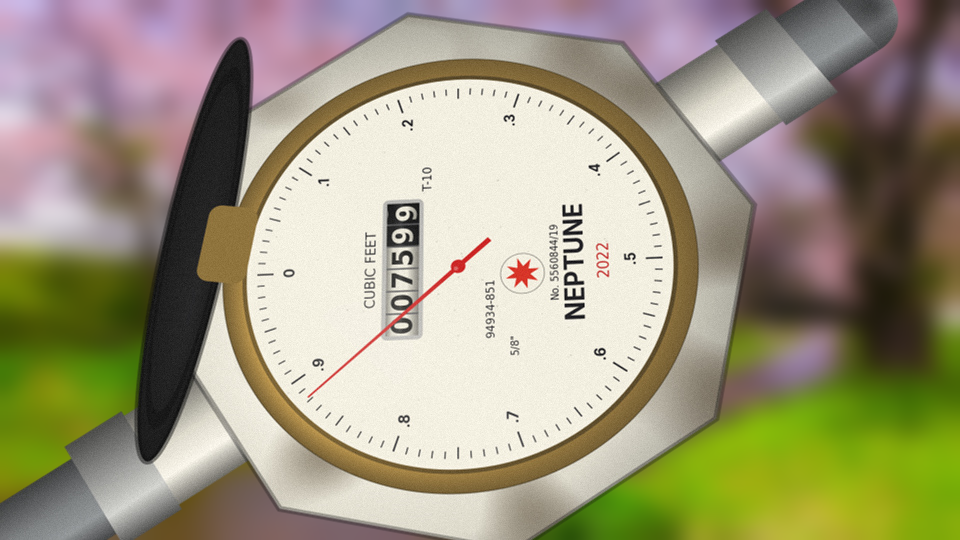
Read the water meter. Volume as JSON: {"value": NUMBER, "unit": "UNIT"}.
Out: {"value": 7598.88, "unit": "ft³"}
